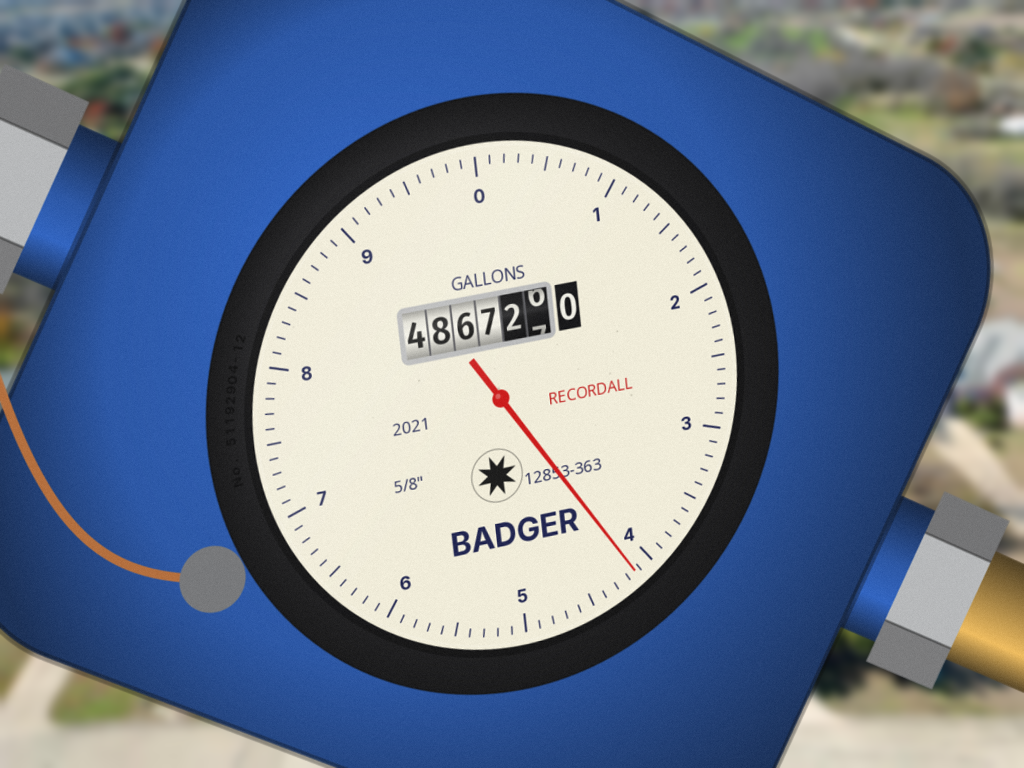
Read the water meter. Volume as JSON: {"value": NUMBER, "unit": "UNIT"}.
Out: {"value": 4867264.1, "unit": "gal"}
